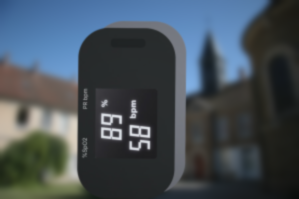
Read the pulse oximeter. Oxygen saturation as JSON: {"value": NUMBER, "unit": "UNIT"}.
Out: {"value": 89, "unit": "%"}
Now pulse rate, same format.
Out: {"value": 58, "unit": "bpm"}
